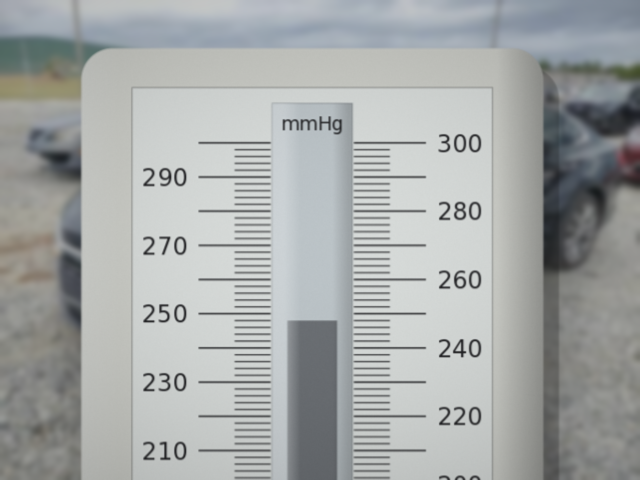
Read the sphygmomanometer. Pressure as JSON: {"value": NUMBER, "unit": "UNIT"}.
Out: {"value": 248, "unit": "mmHg"}
